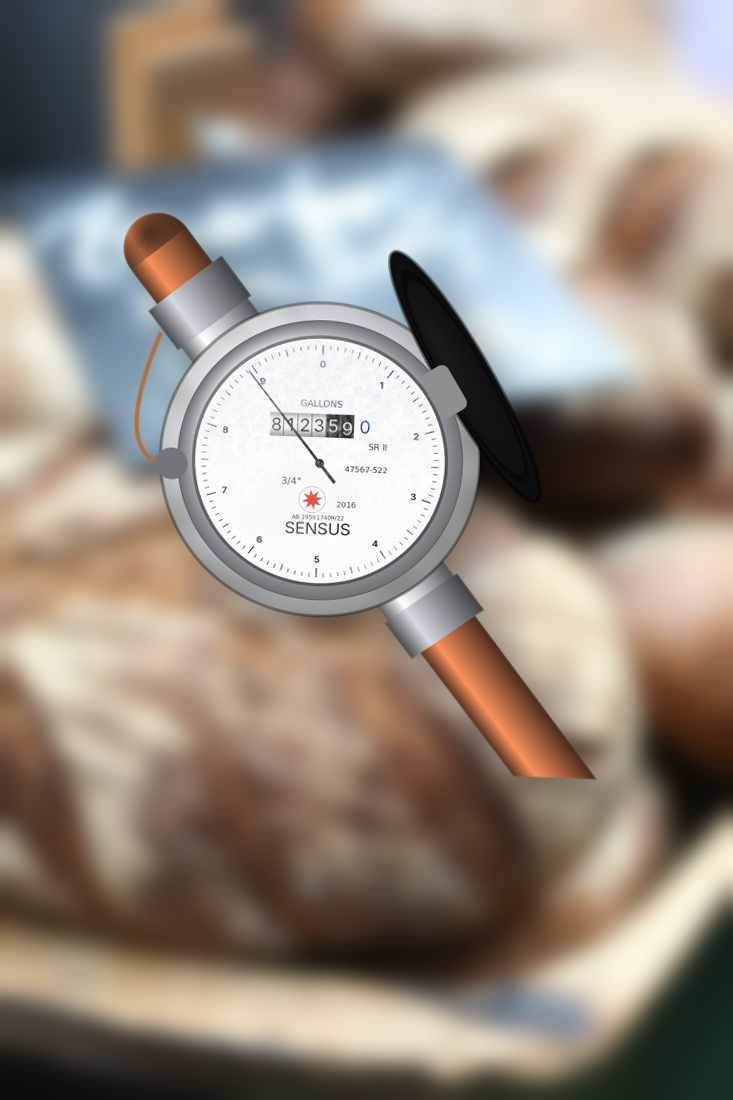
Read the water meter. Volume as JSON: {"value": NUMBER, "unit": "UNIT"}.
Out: {"value": 8123588.9, "unit": "gal"}
